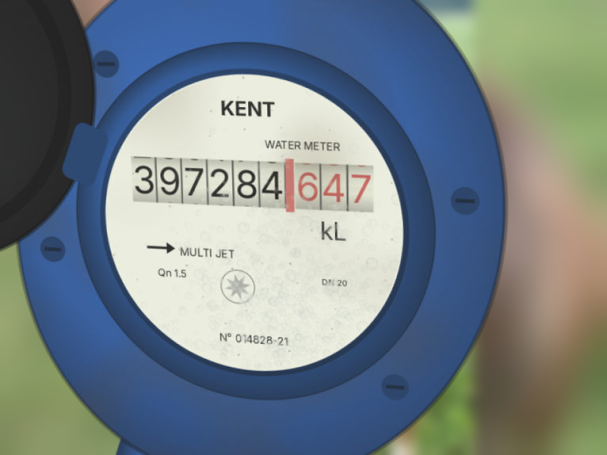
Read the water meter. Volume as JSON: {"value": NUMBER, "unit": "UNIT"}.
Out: {"value": 397284.647, "unit": "kL"}
